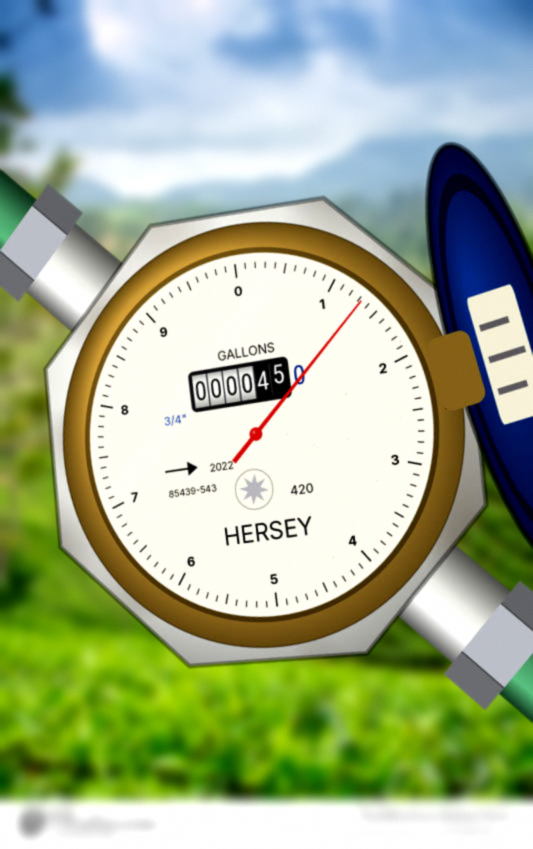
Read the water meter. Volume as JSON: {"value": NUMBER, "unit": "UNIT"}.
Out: {"value": 451.3, "unit": "gal"}
